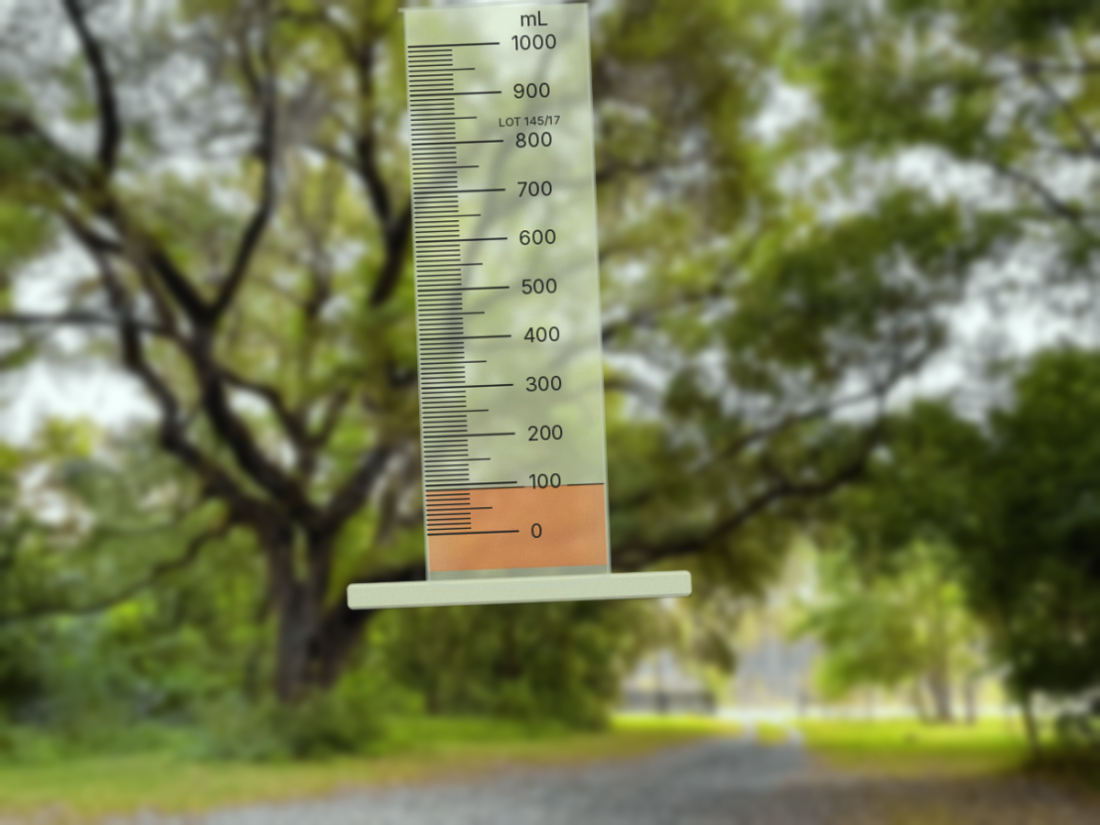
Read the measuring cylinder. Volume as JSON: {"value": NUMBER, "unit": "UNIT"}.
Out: {"value": 90, "unit": "mL"}
